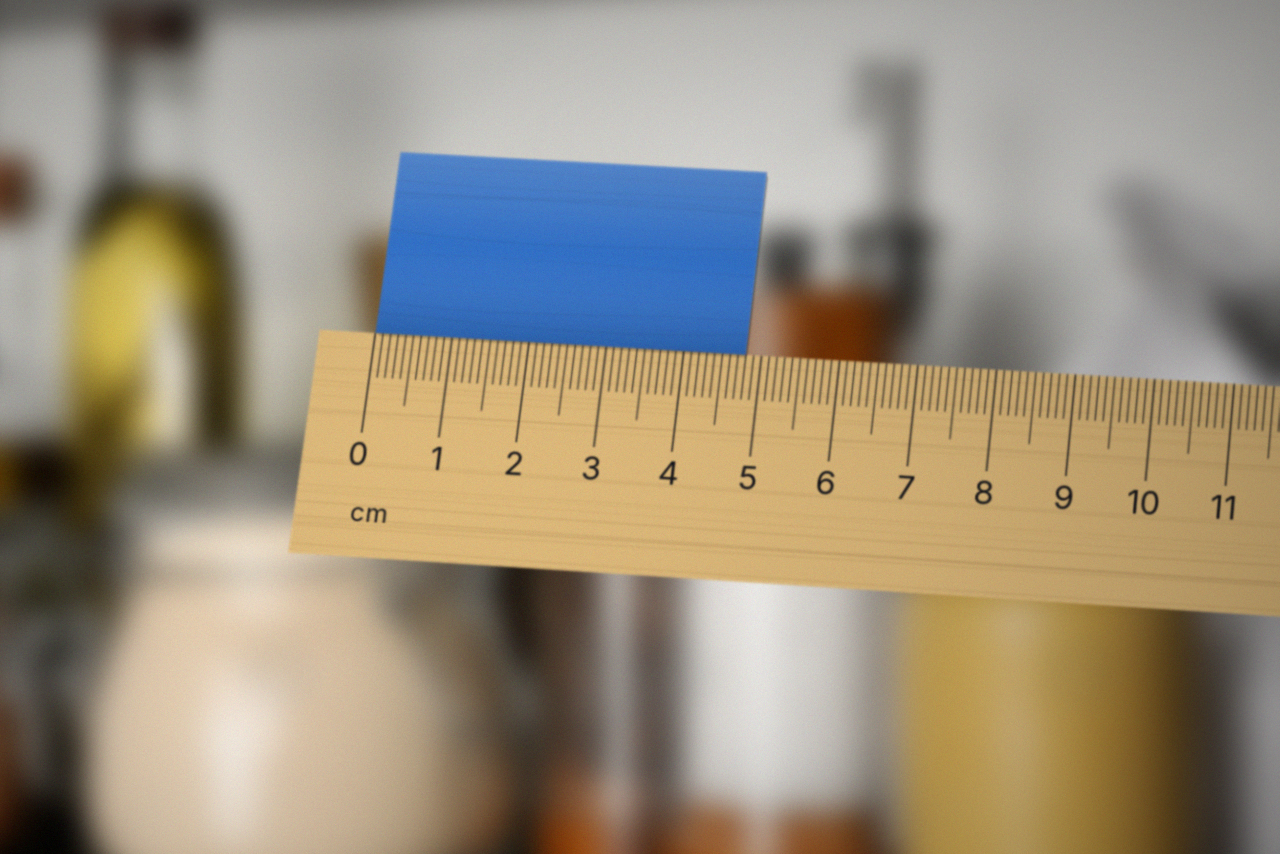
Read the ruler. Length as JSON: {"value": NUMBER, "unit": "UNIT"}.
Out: {"value": 4.8, "unit": "cm"}
